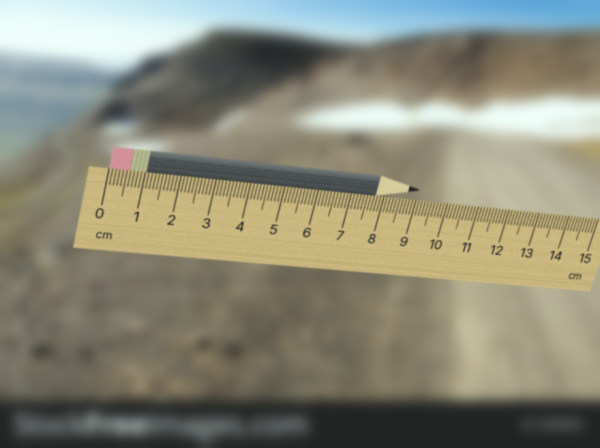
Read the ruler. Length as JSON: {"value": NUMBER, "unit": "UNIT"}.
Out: {"value": 9, "unit": "cm"}
